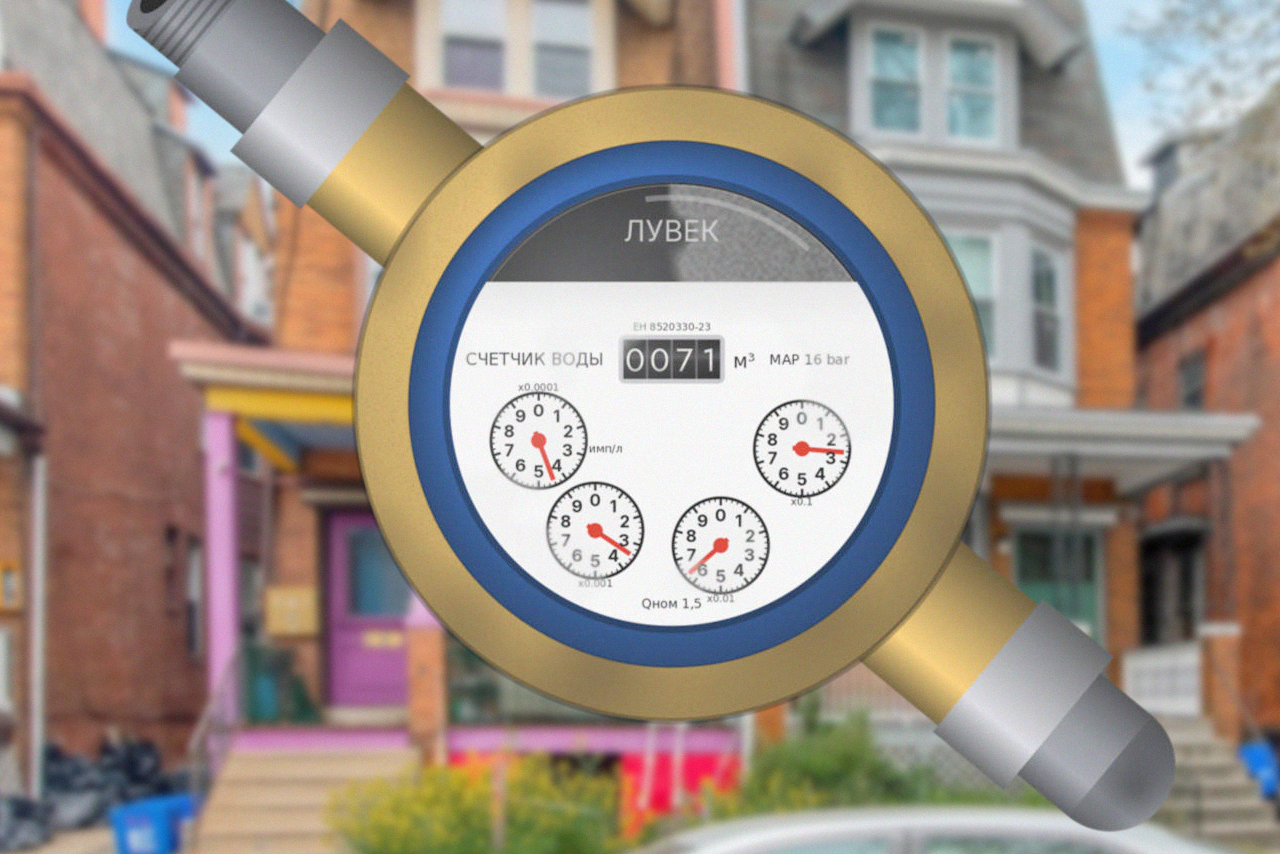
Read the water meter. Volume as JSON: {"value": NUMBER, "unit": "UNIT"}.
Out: {"value": 71.2634, "unit": "m³"}
